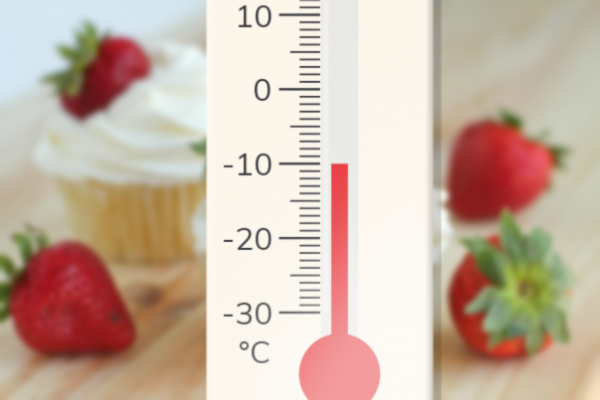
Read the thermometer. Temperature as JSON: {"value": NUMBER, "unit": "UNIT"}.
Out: {"value": -10, "unit": "°C"}
